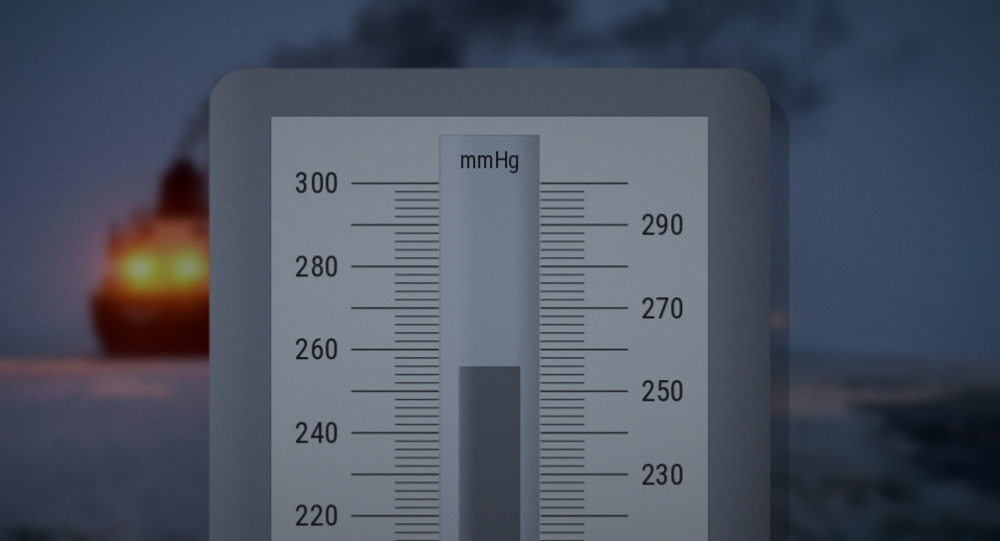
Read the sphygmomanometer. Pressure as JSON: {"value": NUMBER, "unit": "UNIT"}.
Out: {"value": 256, "unit": "mmHg"}
